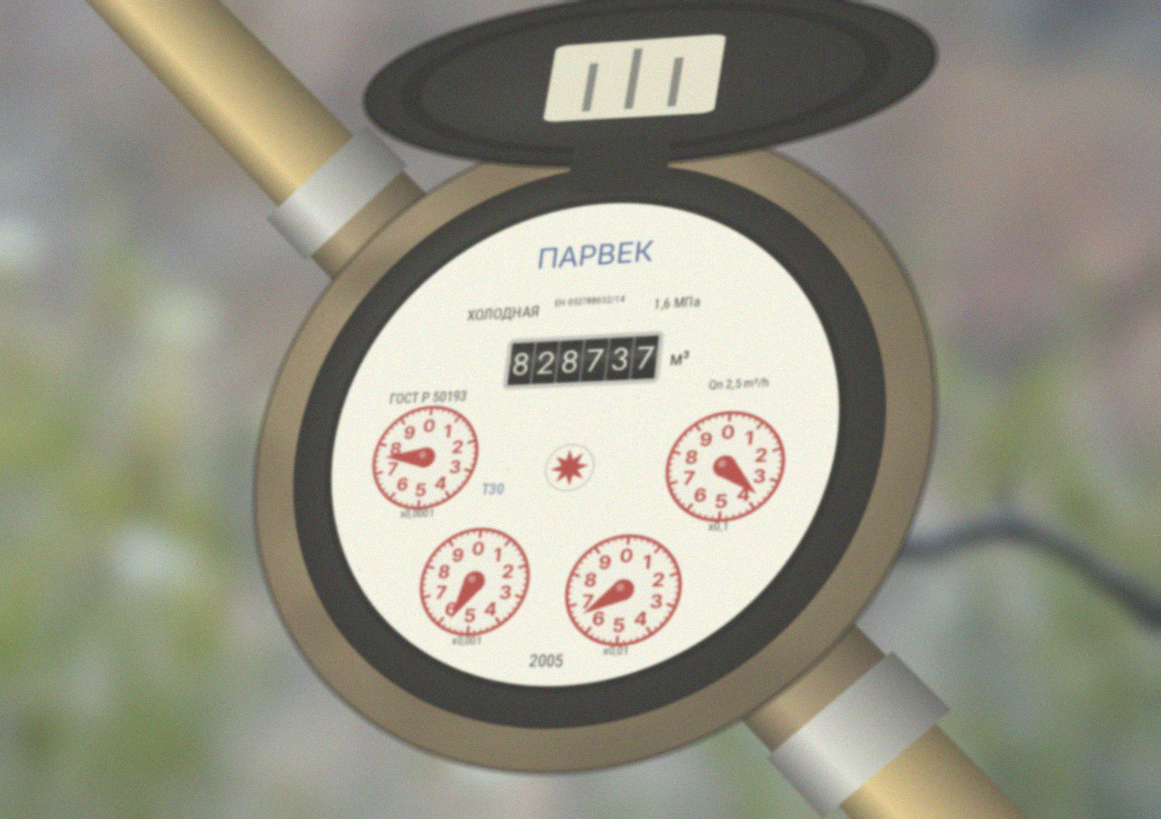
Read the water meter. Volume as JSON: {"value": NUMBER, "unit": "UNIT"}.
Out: {"value": 828737.3657, "unit": "m³"}
